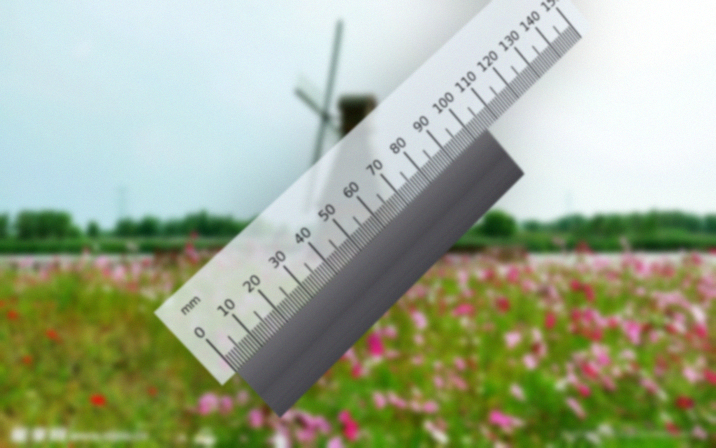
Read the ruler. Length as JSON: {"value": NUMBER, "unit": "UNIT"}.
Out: {"value": 105, "unit": "mm"}
